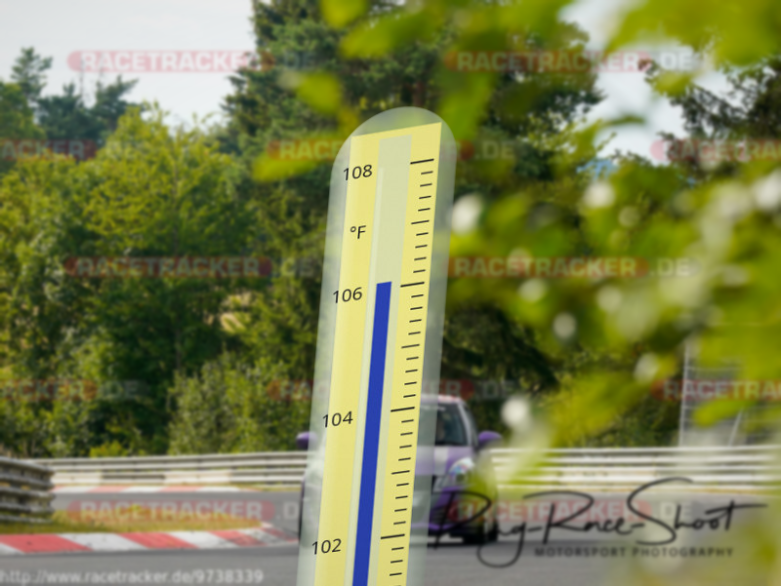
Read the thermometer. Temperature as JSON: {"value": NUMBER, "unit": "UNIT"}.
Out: {"value": 106.1, "unit": "°F"}
